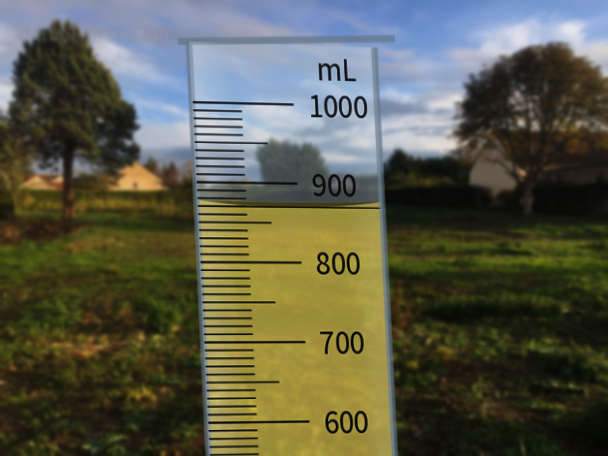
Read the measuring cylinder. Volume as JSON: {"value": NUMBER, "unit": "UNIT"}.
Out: {"value": 870, "unit": "mL"}
